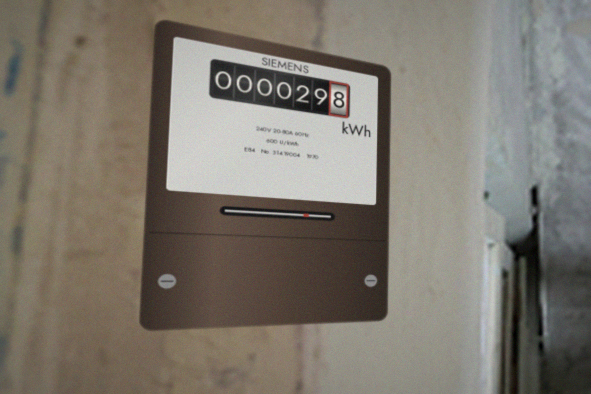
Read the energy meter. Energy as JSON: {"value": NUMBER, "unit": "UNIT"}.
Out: {"value": 29.8, "unit": "kWh"}
